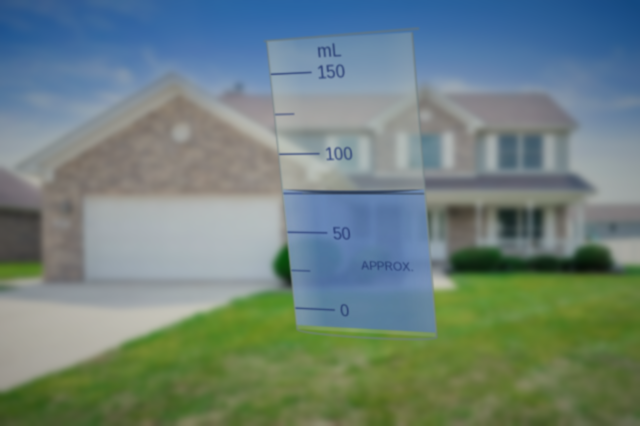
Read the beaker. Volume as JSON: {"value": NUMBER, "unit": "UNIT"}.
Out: {"value": 75, "unit": "mL"}
